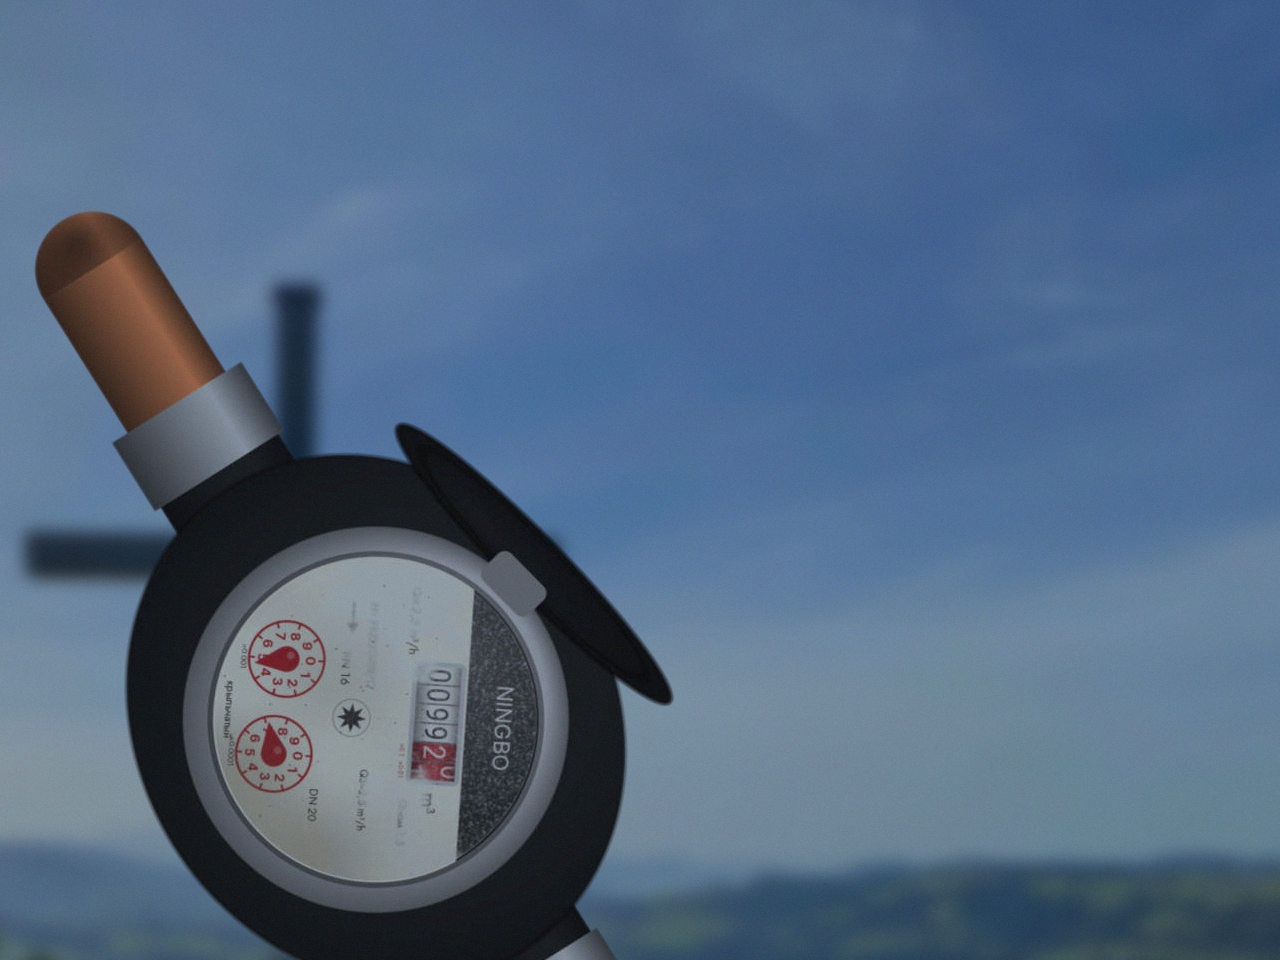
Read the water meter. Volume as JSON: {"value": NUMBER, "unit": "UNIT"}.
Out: {"value": 99.2047, "unit": "m³"}
